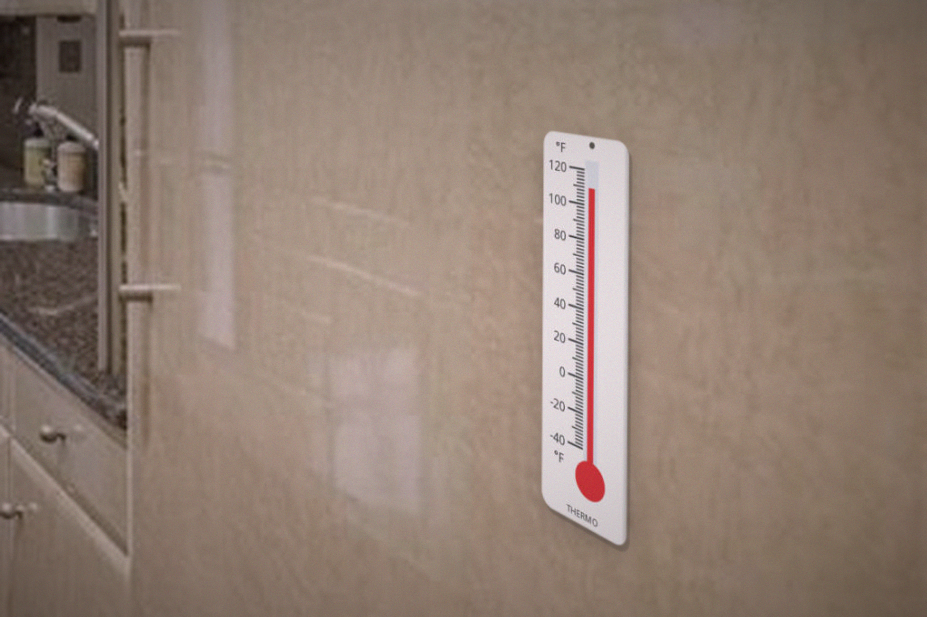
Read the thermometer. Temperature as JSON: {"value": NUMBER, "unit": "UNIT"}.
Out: {"value": 110, "unit": "°F"}
